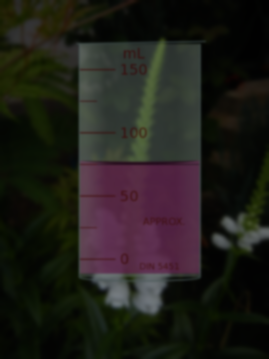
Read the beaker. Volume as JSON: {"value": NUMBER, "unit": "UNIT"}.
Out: {"value": 75, "unit": "mL"}
